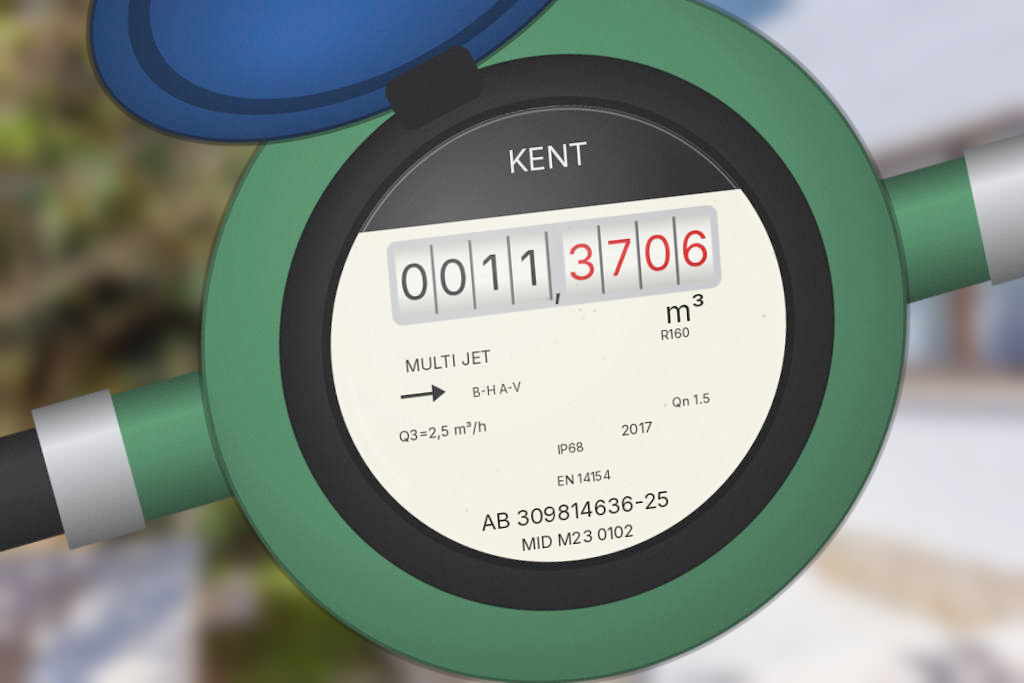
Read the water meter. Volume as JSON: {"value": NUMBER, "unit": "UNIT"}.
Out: {"value": 11.3706, "unit": "m³"}
